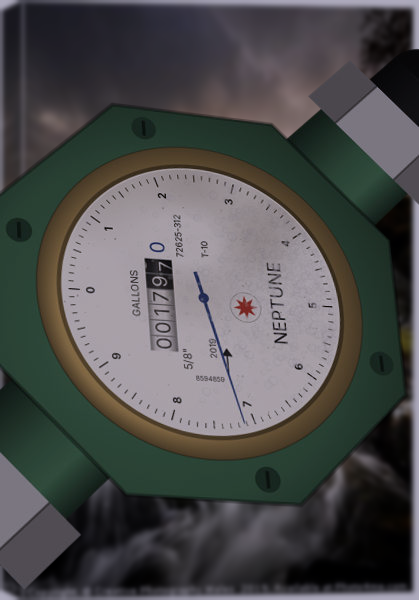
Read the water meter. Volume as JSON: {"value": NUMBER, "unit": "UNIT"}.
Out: {"value": 17967.1, "unit": "gal"}
